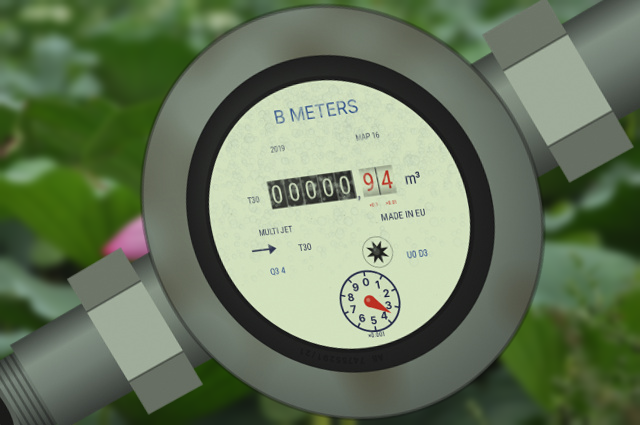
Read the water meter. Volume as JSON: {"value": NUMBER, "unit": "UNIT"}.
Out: {"value": 0.943, "unit": "m³"}
